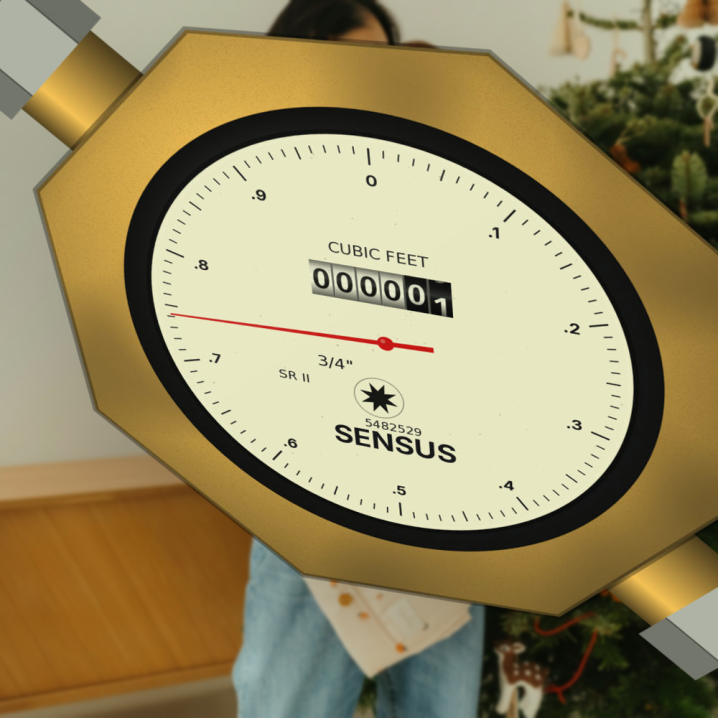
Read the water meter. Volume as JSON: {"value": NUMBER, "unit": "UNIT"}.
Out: {"value": 0.74, "unit": "ft³"}
